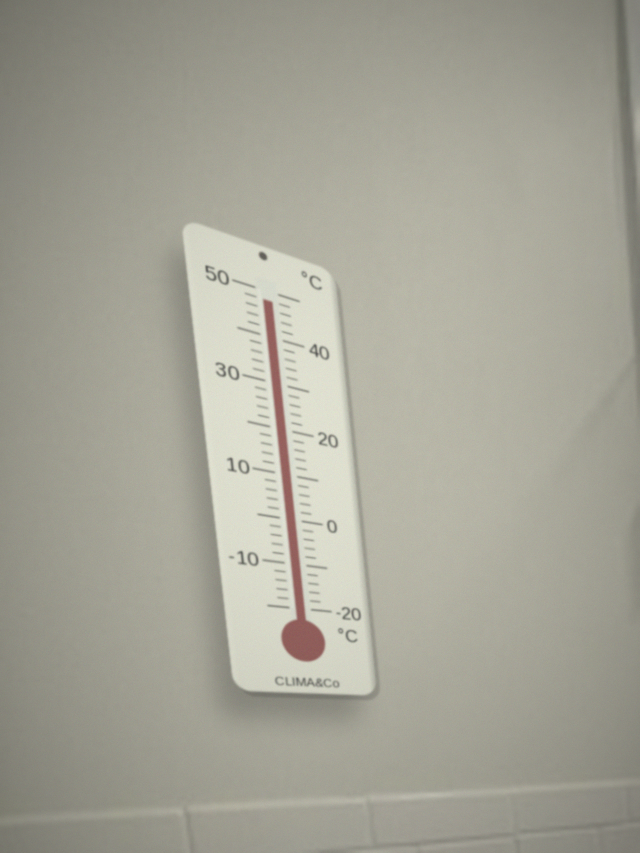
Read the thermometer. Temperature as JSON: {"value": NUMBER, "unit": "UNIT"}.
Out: {"value": 48, "unit": "°C"}
